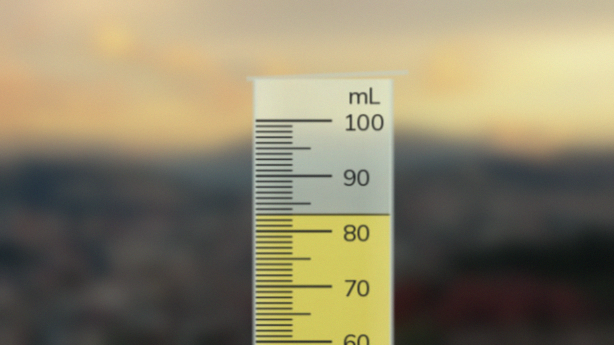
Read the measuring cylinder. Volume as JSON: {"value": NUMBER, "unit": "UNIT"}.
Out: {"value": 83, "unit": "mL"}
